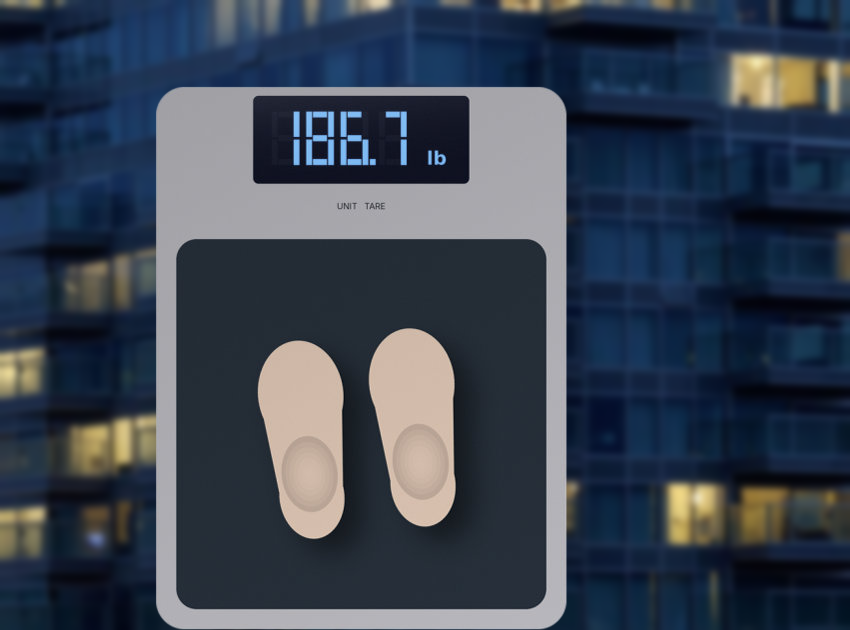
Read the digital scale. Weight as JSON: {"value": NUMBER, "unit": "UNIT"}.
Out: {"value": 186.7, "unit": "lb"}
